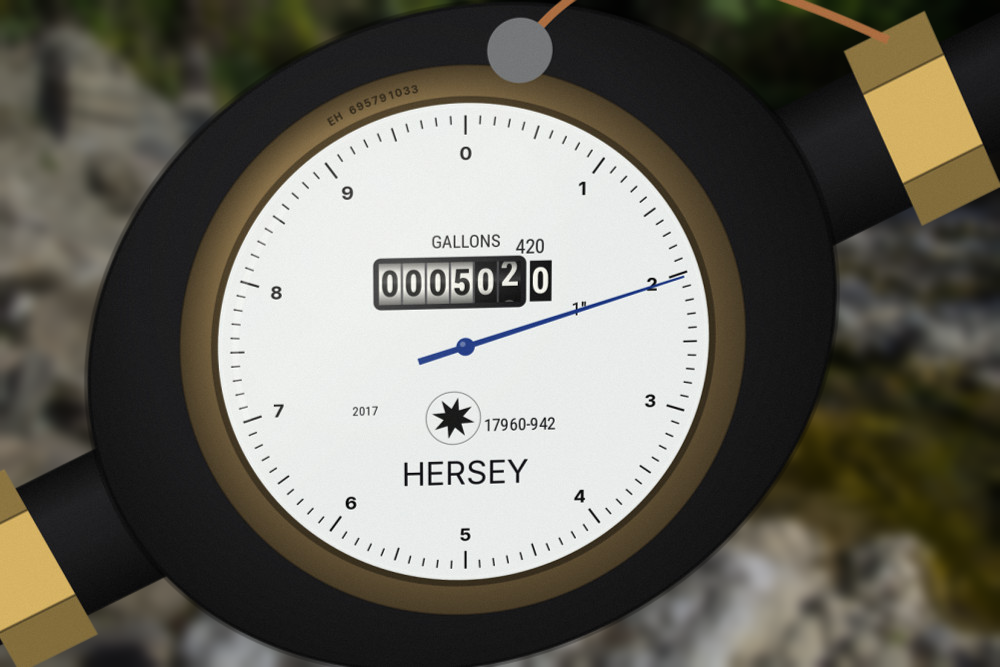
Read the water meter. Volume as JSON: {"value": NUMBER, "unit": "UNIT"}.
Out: {"value": 5022.0, "unit": "gal"}
